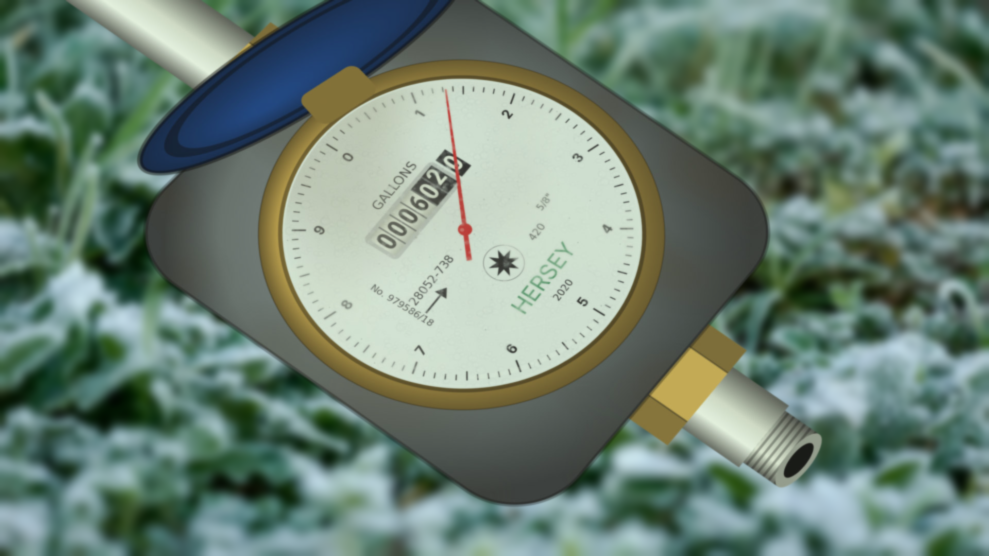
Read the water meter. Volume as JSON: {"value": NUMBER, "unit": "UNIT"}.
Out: {"value": 6021.3, "unit": "gal"}
